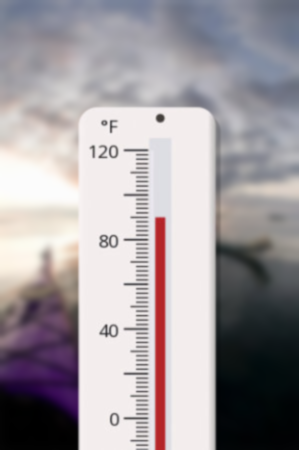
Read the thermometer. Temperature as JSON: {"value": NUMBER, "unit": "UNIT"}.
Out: {"value": 90, "unit": "°F"}
